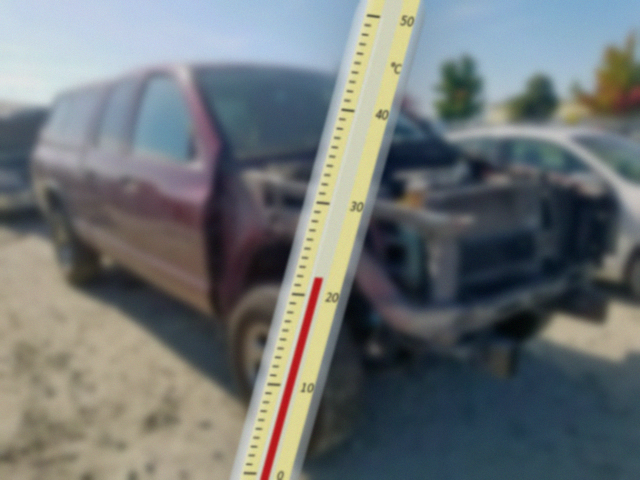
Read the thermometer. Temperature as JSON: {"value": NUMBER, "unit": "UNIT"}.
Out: {"value": 22, "unit": "°C"}
